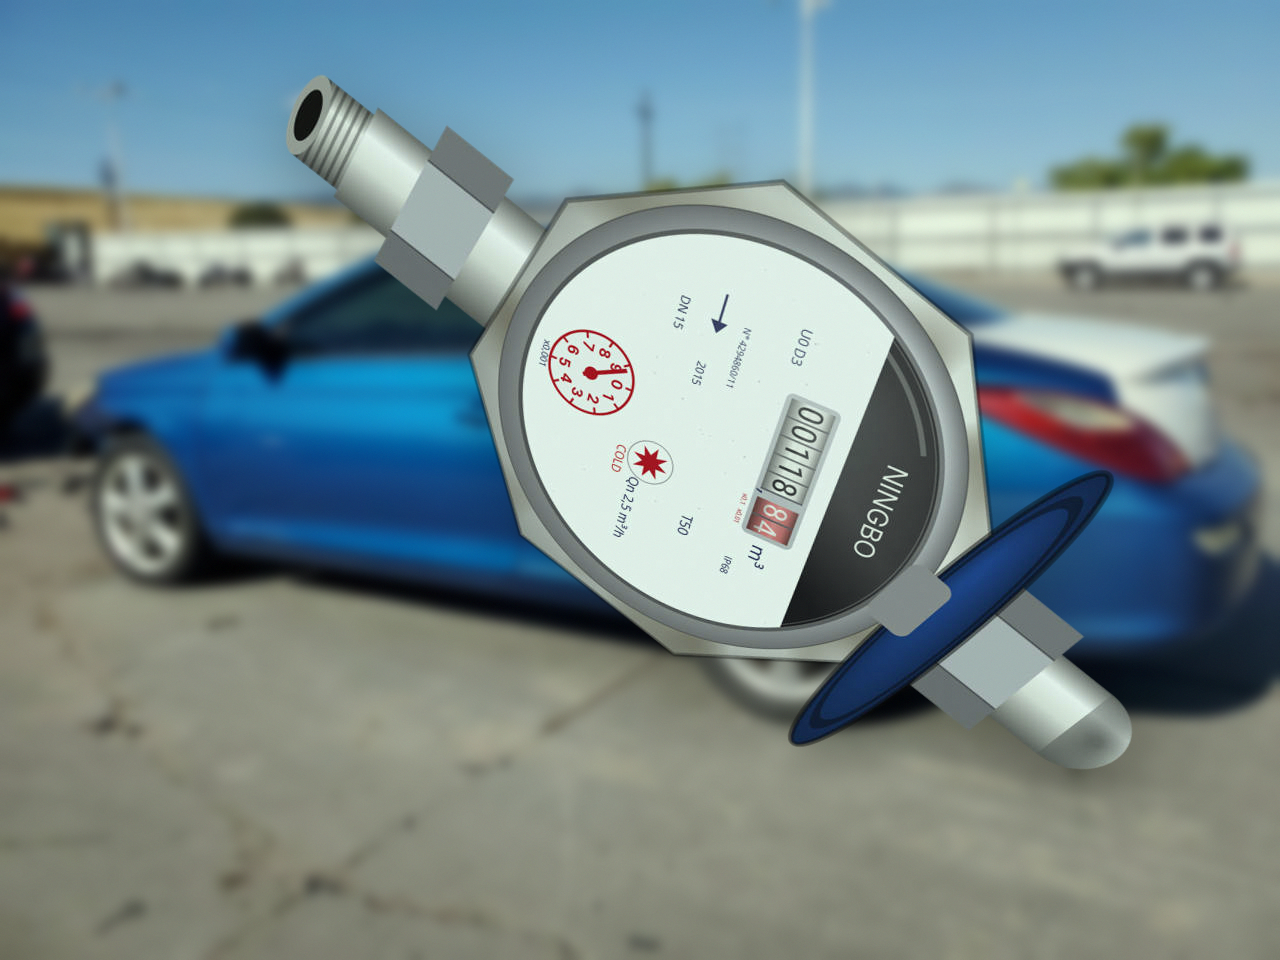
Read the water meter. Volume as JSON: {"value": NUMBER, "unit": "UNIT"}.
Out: {"value": 118.839, "unit": "m³"}
